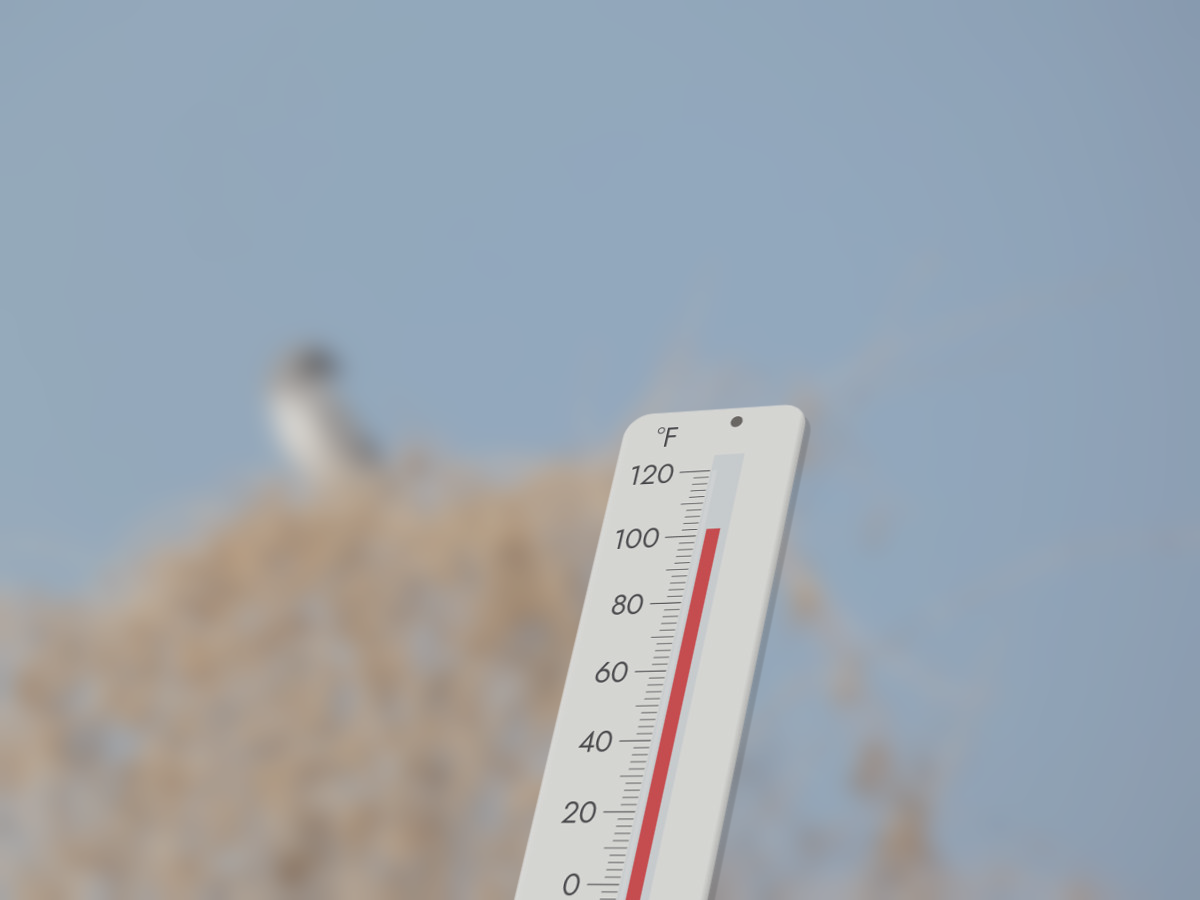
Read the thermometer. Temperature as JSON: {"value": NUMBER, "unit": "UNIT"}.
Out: {"value": 102, "unit": "°F"}
